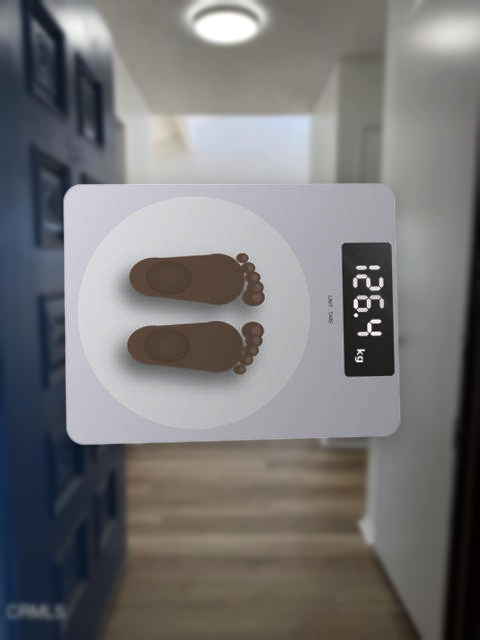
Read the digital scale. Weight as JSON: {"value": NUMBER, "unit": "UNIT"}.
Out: {"value": 126.4, "unit": "kg"}
